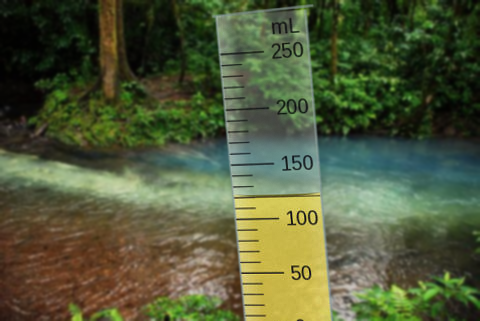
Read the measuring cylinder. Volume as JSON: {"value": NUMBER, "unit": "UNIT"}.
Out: {"value": 120, "unit": "mL"}
